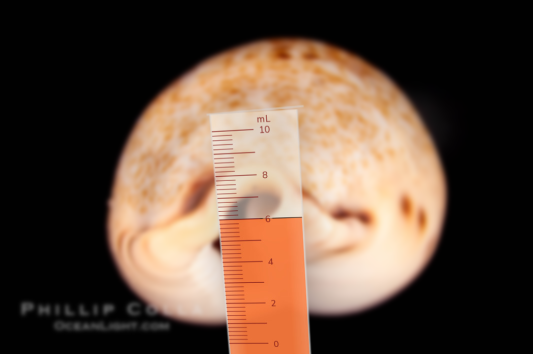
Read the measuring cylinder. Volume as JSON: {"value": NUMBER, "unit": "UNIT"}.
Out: {"value": 6, "unit": "mL"}
